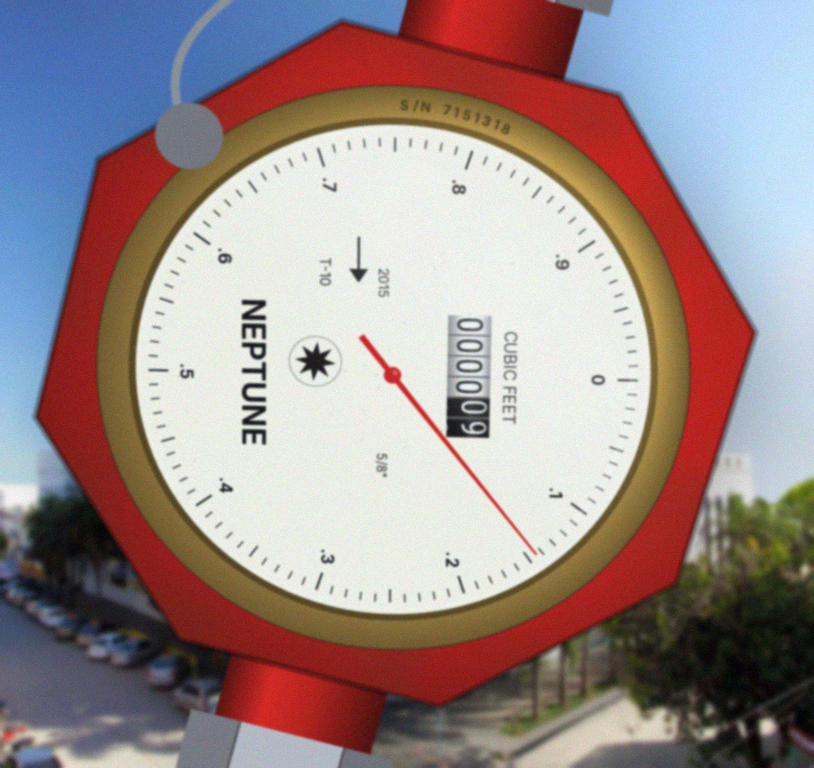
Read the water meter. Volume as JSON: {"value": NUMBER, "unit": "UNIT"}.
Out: {"value": 9.14, "unit": "ft³"}
